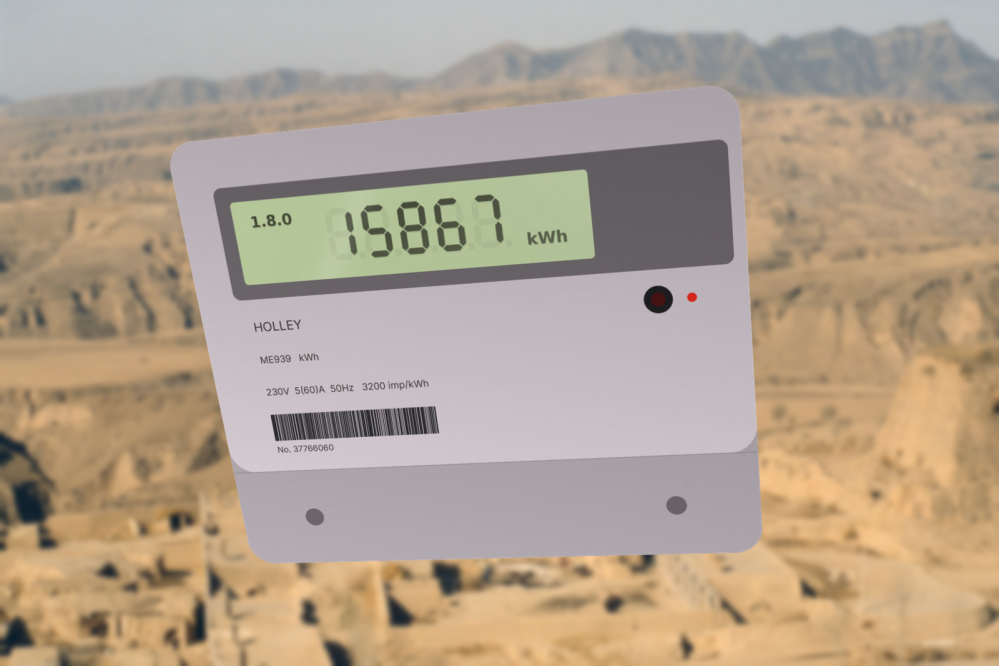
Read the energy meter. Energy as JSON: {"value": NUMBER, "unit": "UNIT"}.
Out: {"value": 15867, "unit": "kWh"}
